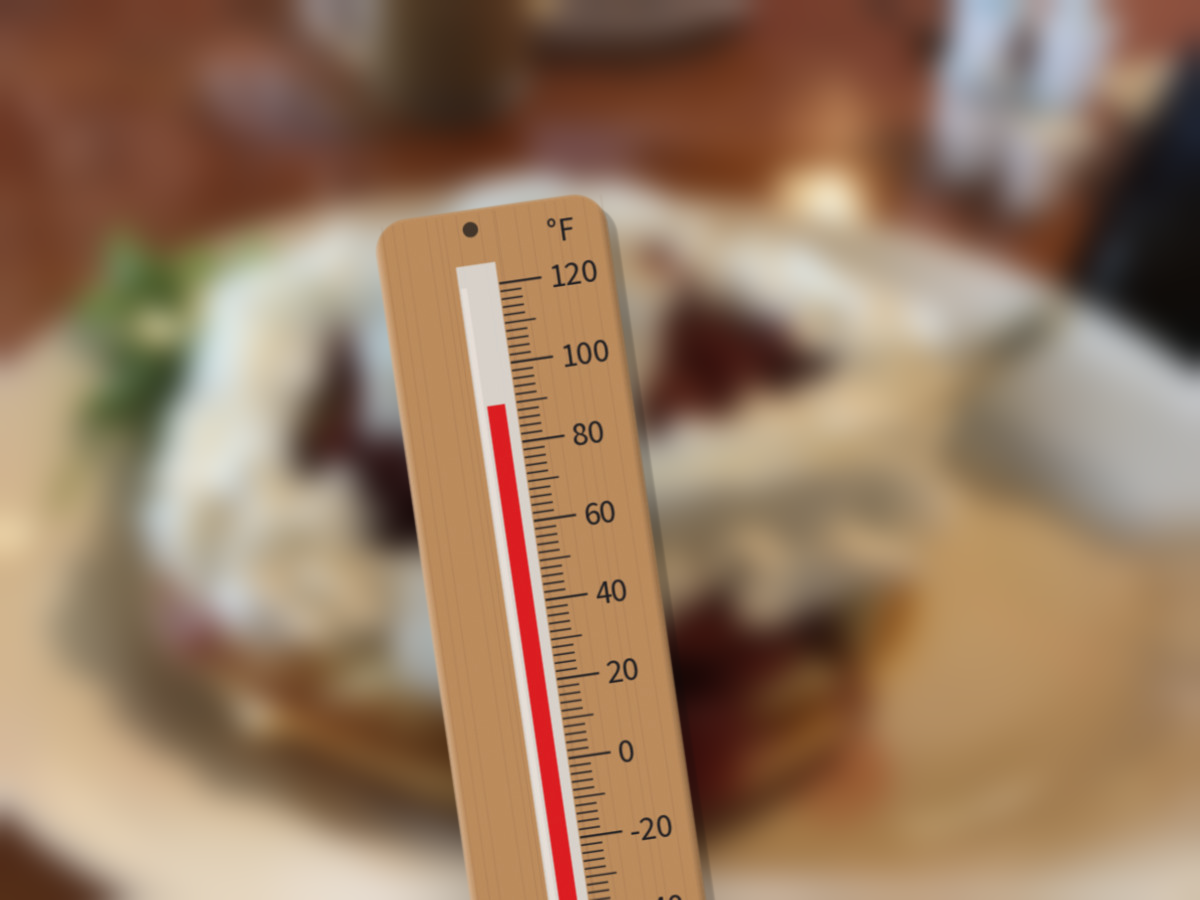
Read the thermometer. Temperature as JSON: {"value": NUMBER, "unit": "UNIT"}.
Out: {"value": 90, "unit": "°F"}
